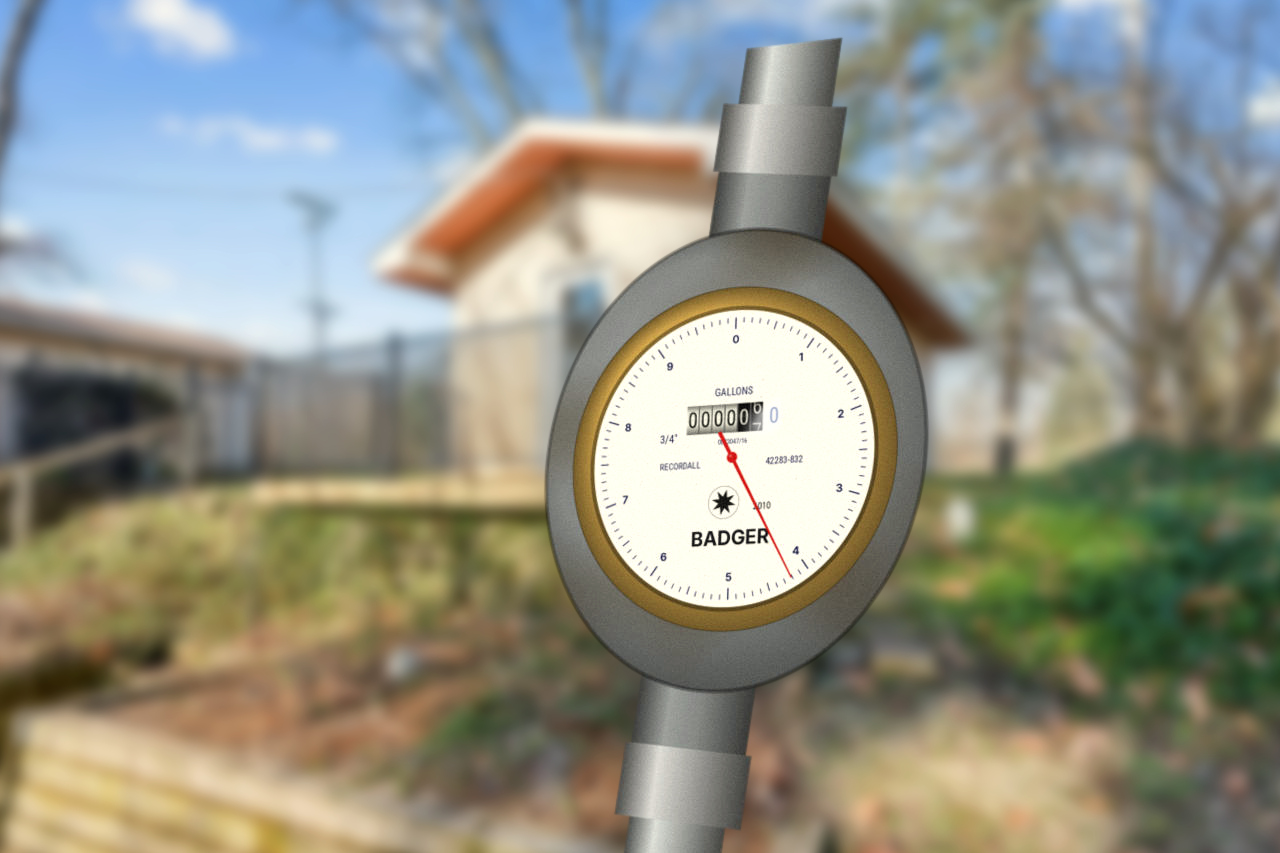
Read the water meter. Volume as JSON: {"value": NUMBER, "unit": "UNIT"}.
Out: {"value": 64.2, "unit": "gal"}
